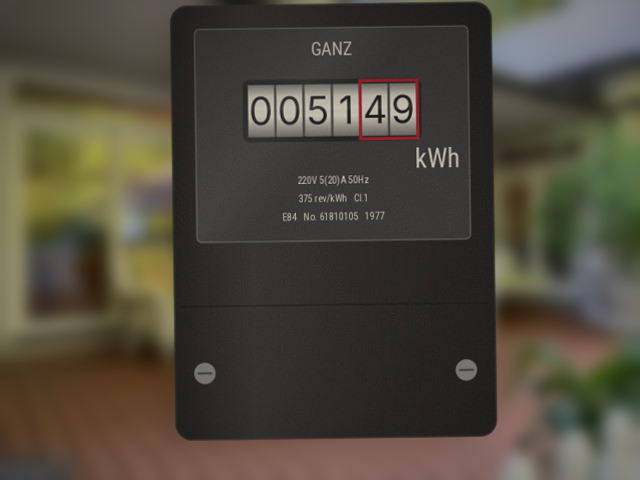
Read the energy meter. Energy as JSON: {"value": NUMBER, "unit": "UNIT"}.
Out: {"value": 51.49, "unit": "kWh"}
